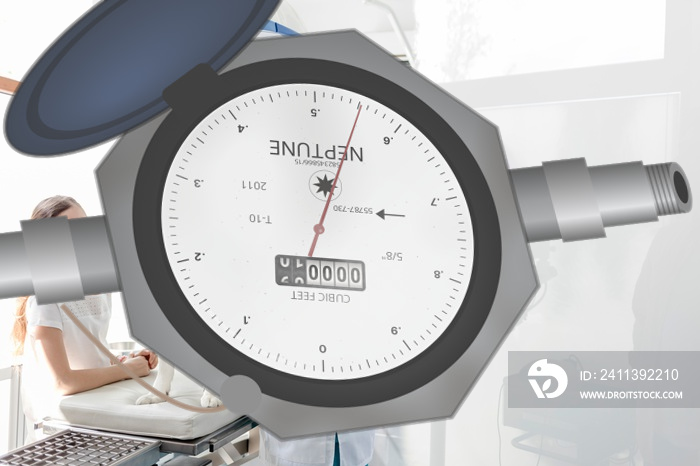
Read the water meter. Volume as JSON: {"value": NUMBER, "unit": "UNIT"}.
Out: {"value": 9.55, "unit": "ft³"}
